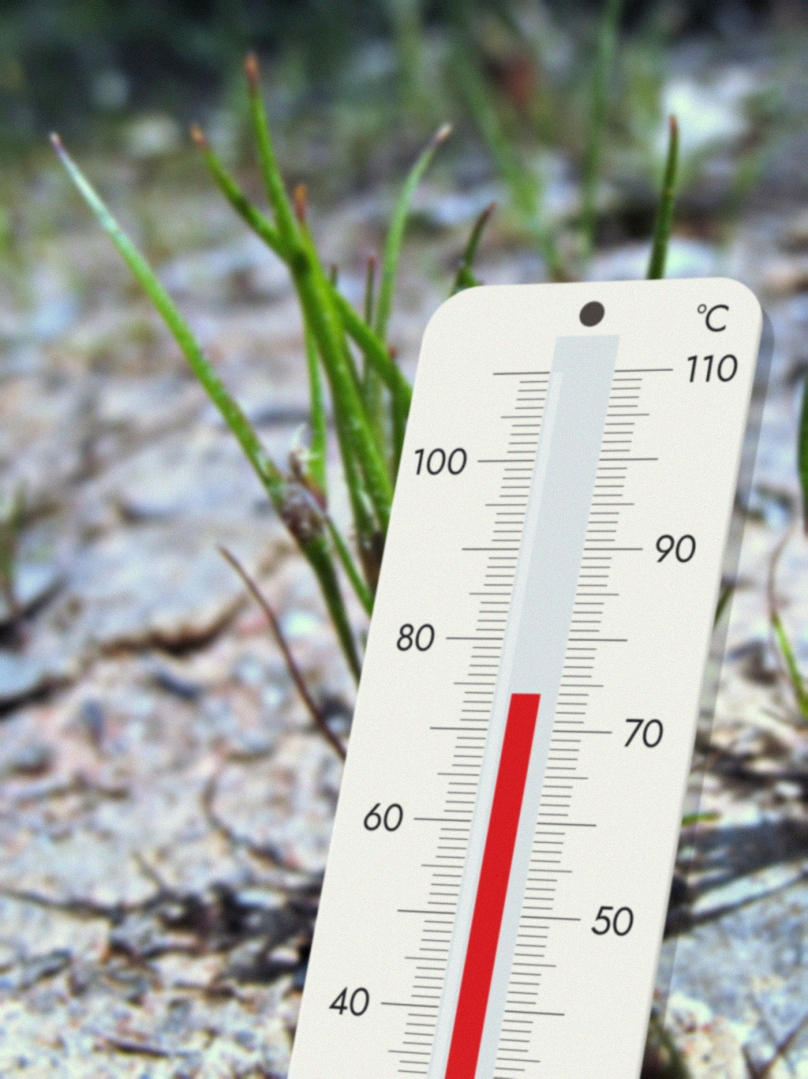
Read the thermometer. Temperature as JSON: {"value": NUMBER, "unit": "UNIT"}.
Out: {"value": 74, "unit": "°C"}
